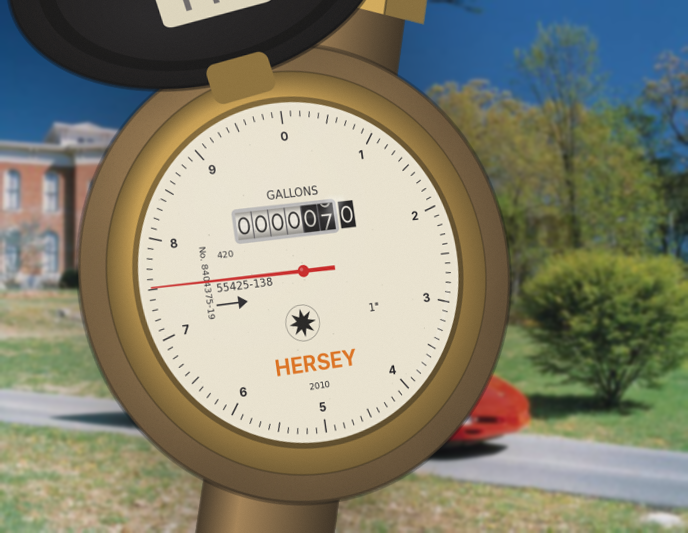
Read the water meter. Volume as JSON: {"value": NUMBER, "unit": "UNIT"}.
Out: {"value": 67.5, "unit": "gal"}
